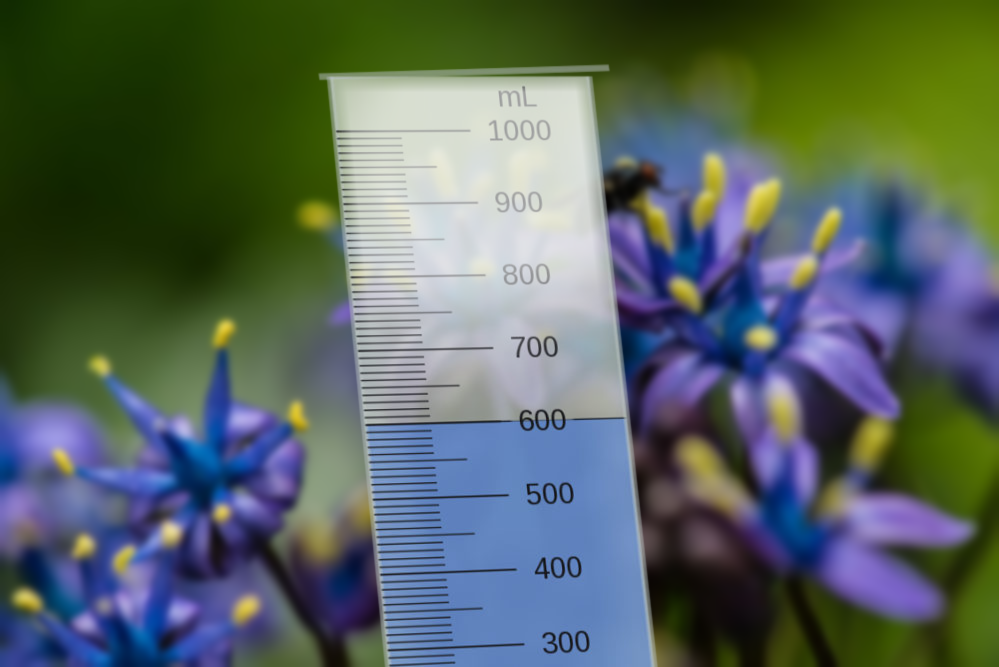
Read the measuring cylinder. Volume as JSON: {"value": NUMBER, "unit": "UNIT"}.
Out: {"value": 600, "unit": "mL"}
